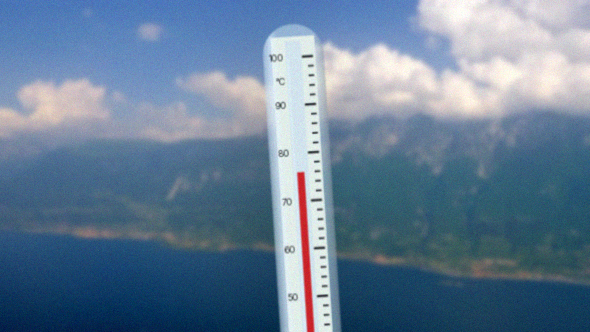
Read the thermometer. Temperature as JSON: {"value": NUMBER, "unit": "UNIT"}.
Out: {"value": 76, "unit": "°C"}
